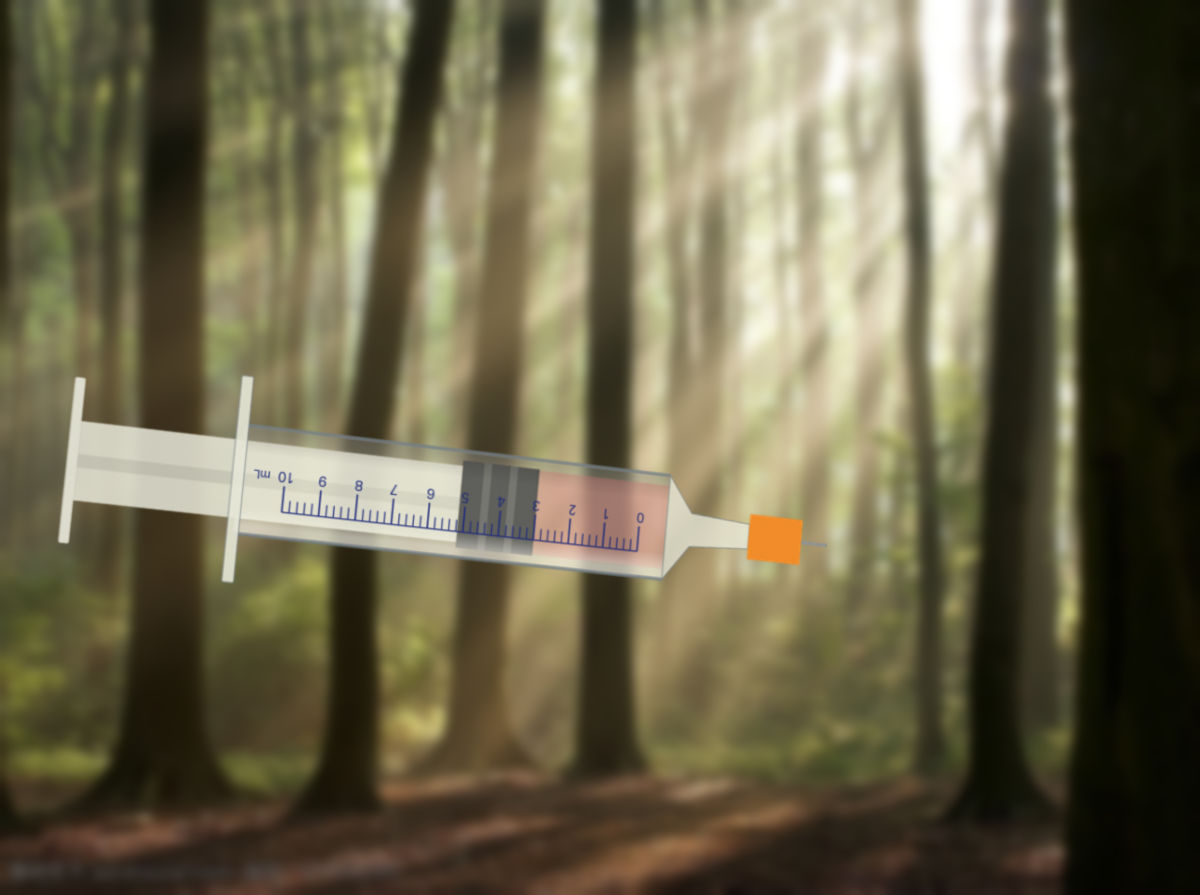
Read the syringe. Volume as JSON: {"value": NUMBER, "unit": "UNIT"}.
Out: {"value": 3, "unit": "mL"}
